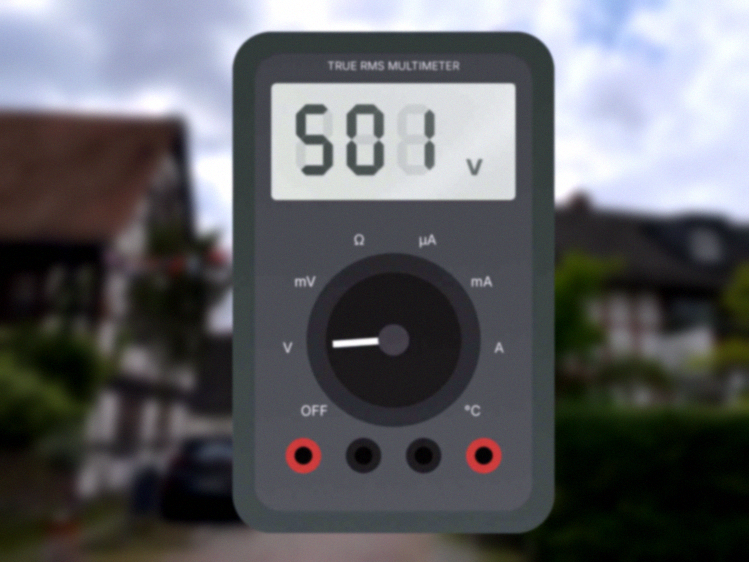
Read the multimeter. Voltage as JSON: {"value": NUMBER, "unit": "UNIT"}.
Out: {"value": 501, "unit": "V"}
